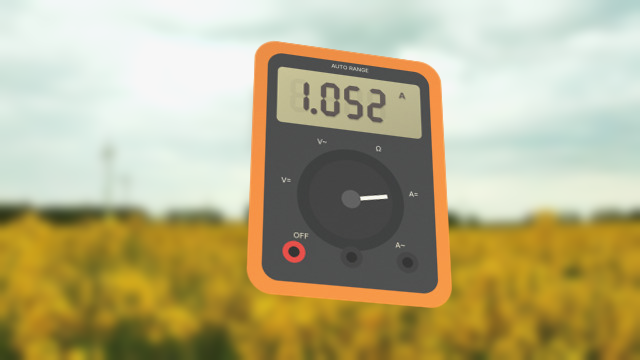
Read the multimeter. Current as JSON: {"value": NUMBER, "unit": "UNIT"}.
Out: {"value": 1.052, "unit": "A"}
